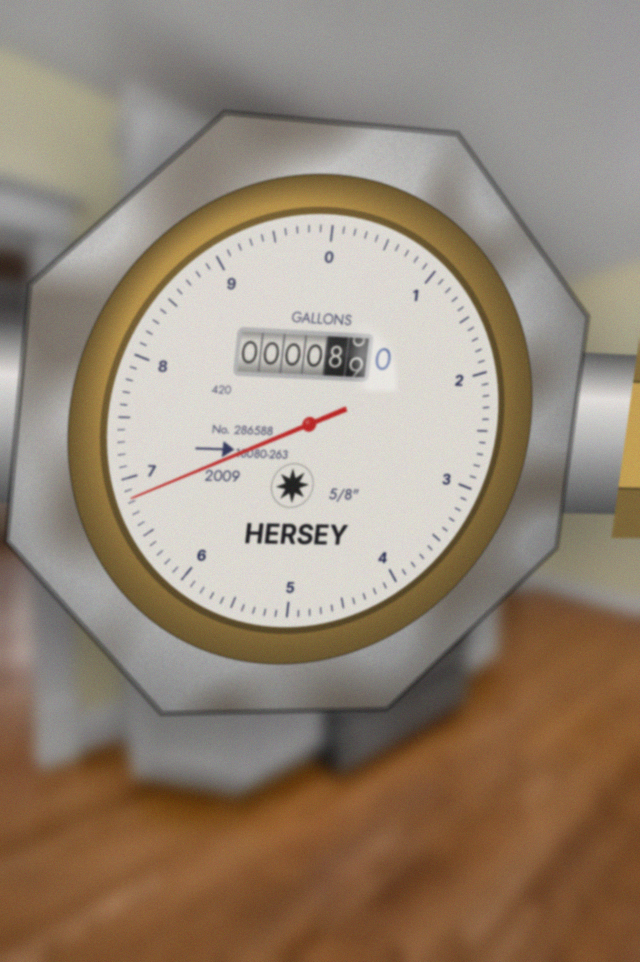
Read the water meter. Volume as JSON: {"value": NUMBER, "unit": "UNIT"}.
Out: {"value": 886.8, "unit": "gal"}
